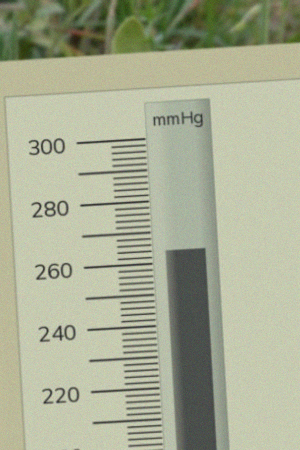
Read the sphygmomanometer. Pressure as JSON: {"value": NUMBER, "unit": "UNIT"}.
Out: {"value": 264, "unit": "mmHg"}
